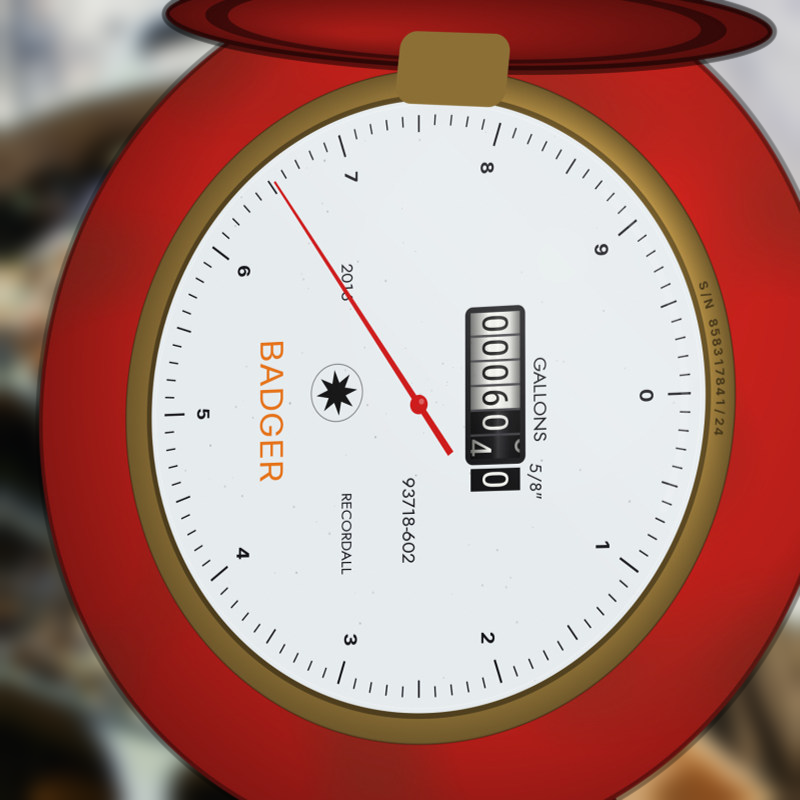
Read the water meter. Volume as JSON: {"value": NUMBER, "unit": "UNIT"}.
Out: {"value": 6036.5, "unit": "gal"}
